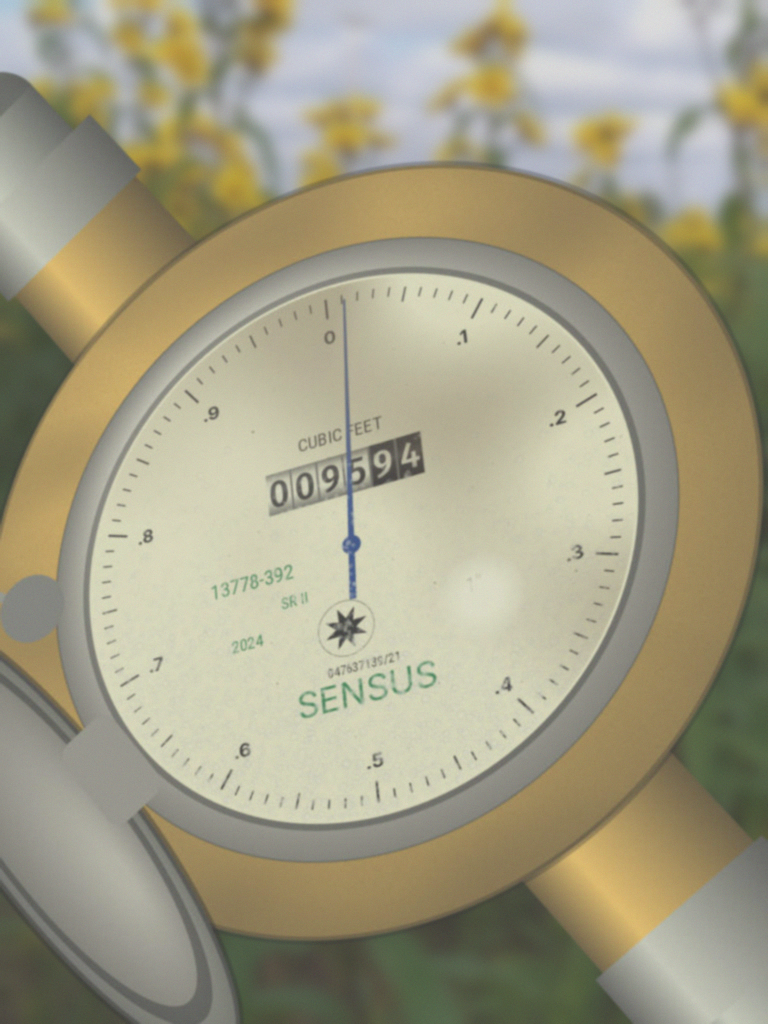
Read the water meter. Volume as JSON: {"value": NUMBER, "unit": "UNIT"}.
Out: {"value": 9594.01, "unit": "ft³"}
